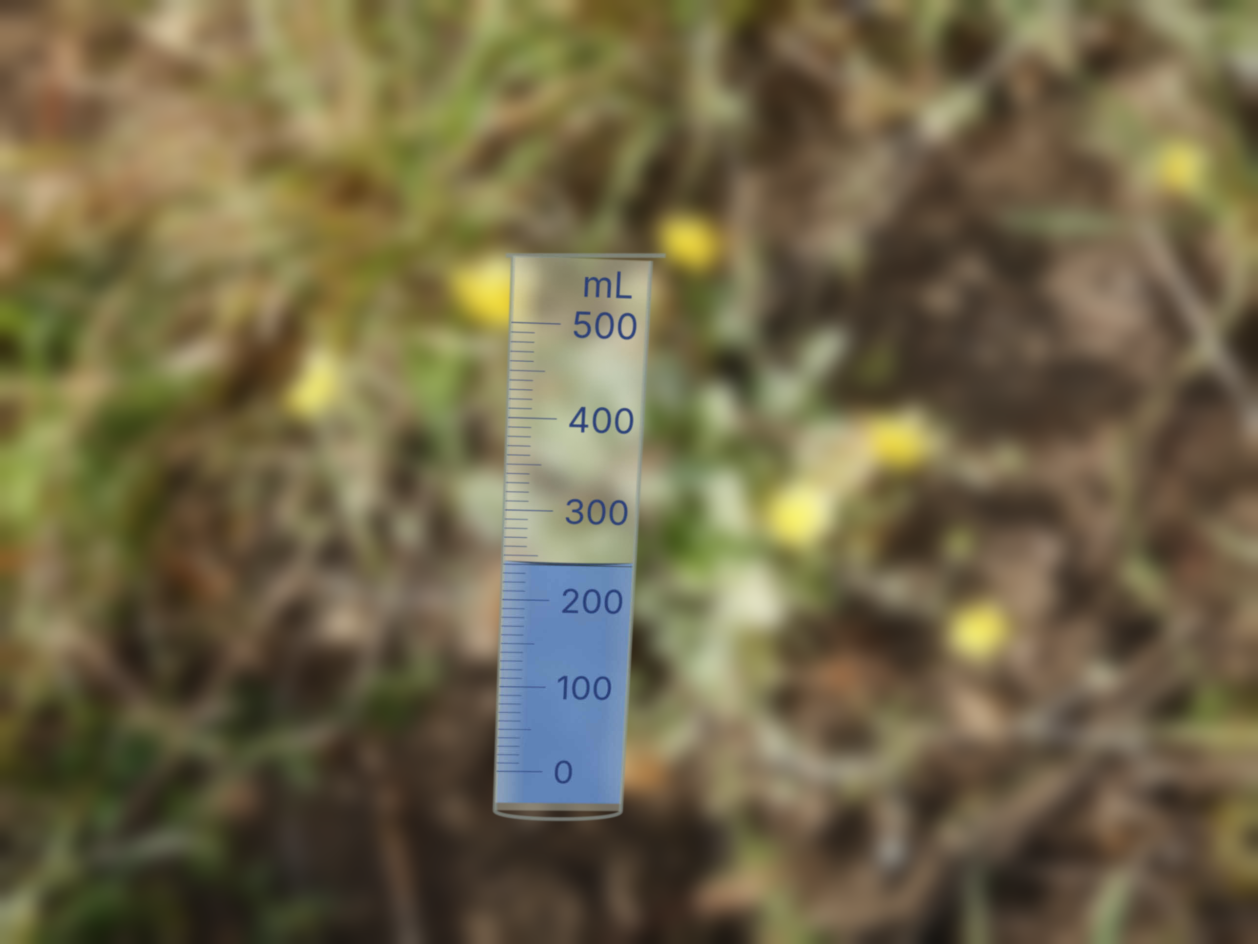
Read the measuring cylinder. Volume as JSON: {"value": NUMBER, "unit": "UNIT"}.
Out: {"value": 240, "unit": "mL"}
